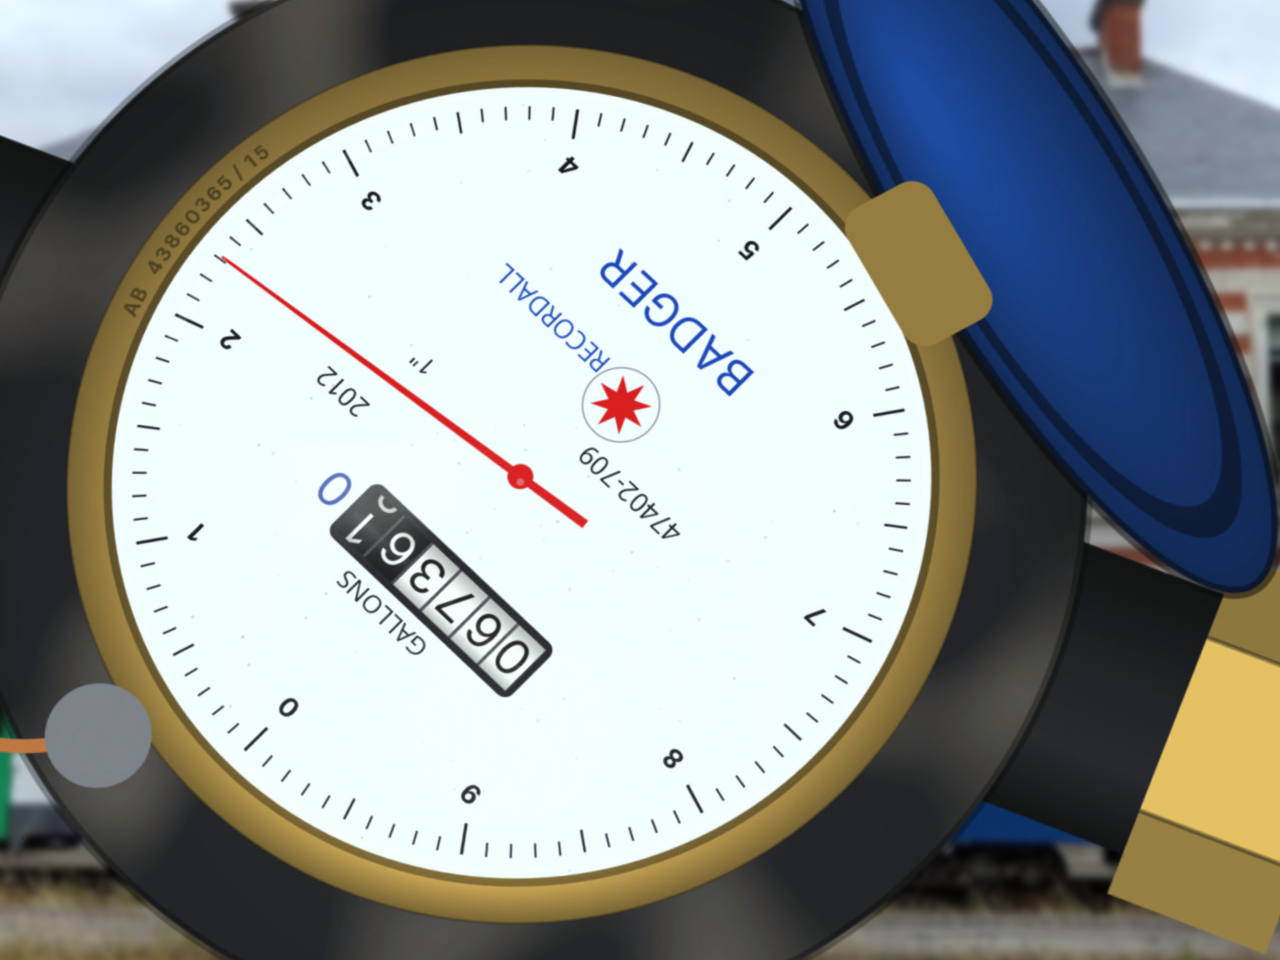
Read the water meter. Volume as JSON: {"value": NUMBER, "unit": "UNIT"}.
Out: {"value": 673612.3, "unit": "gal"}
